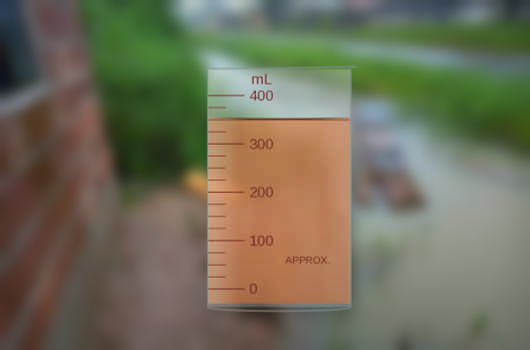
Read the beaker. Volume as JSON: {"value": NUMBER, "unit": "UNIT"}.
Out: {"value": 350, "unit": "mL"}
